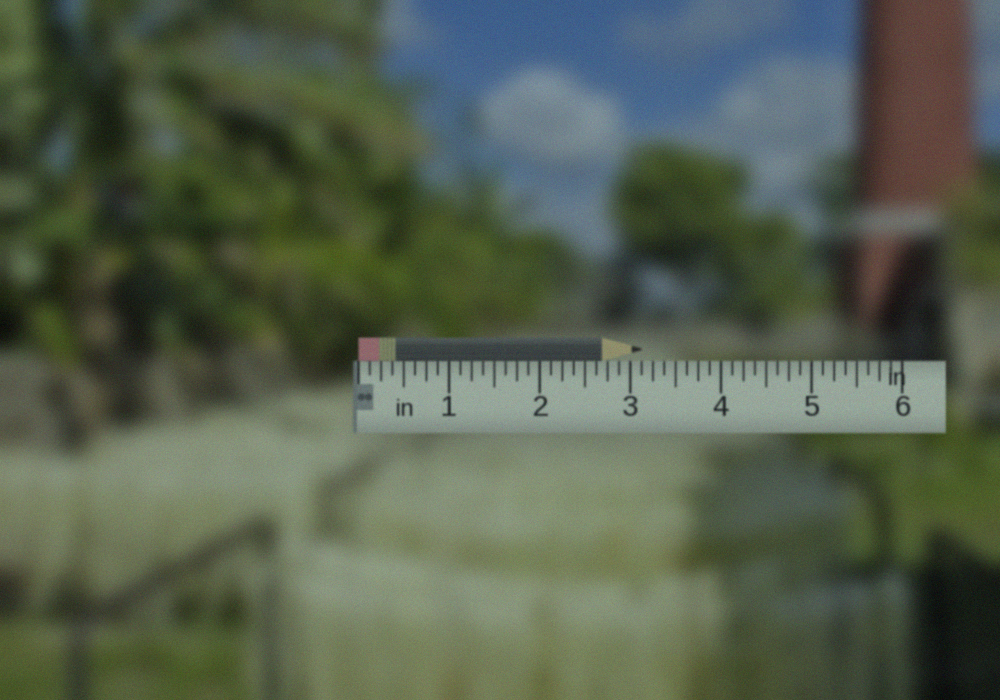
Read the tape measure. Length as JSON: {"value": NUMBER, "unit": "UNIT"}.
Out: {"value": 3.125, "unit": "in"}
